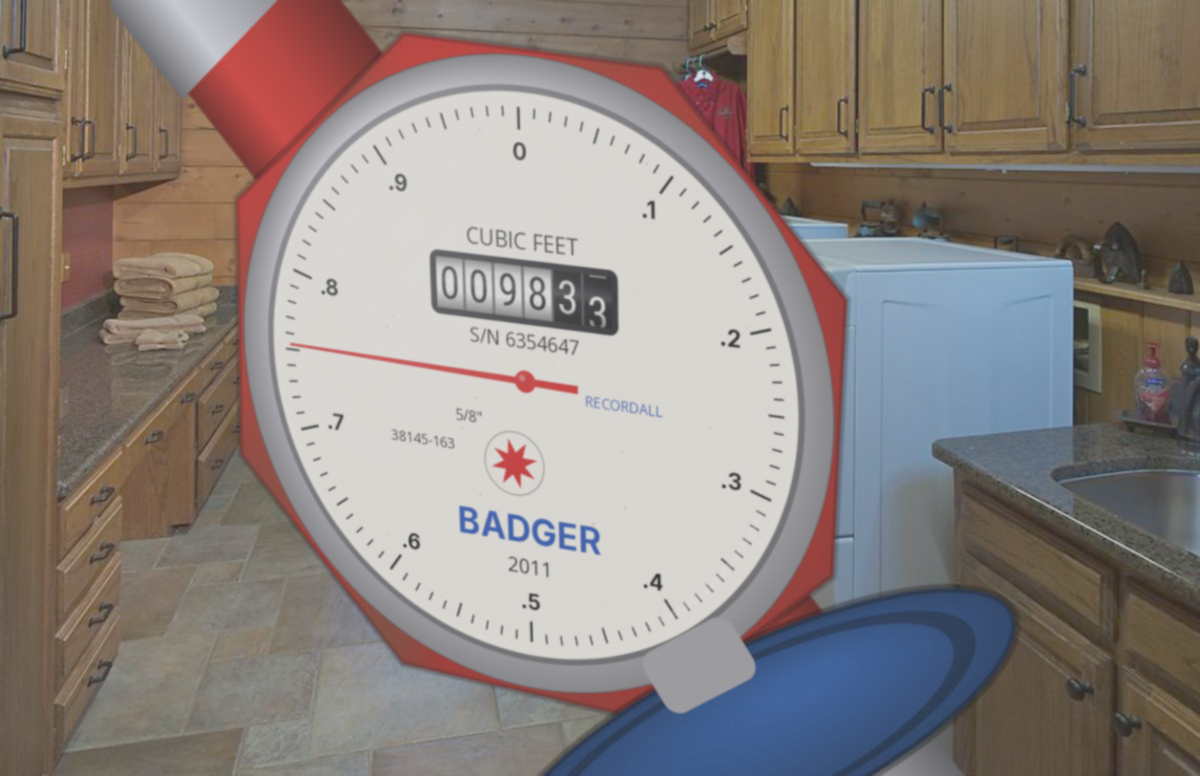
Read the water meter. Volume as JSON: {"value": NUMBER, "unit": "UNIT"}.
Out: {"value": 9832.75, "unit": "ft³"}
